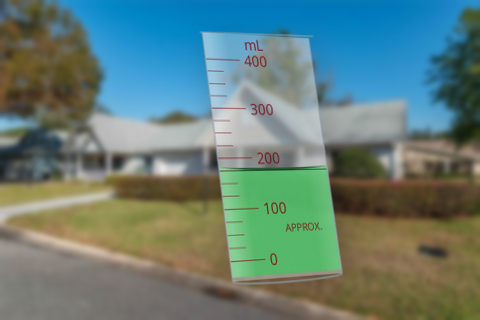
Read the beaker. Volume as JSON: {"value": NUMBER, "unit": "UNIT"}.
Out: {"value": 175, "unit": "mL"}
